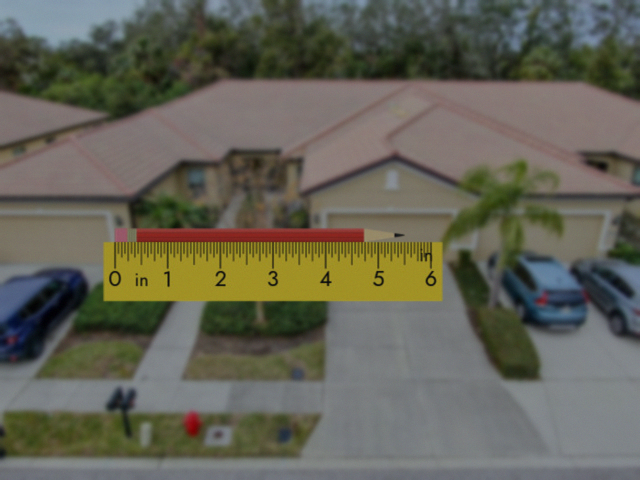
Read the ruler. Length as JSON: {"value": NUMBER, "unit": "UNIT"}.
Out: {"value": 5.5, "unit": "in"}
